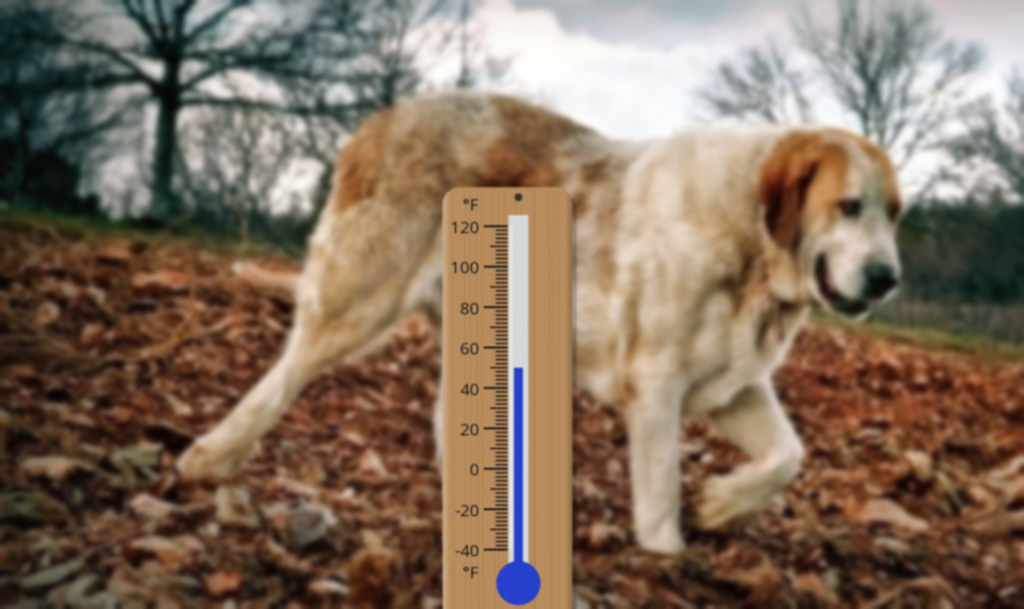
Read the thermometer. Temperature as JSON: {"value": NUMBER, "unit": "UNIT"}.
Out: {"value": 50, "unit": "°F"}
